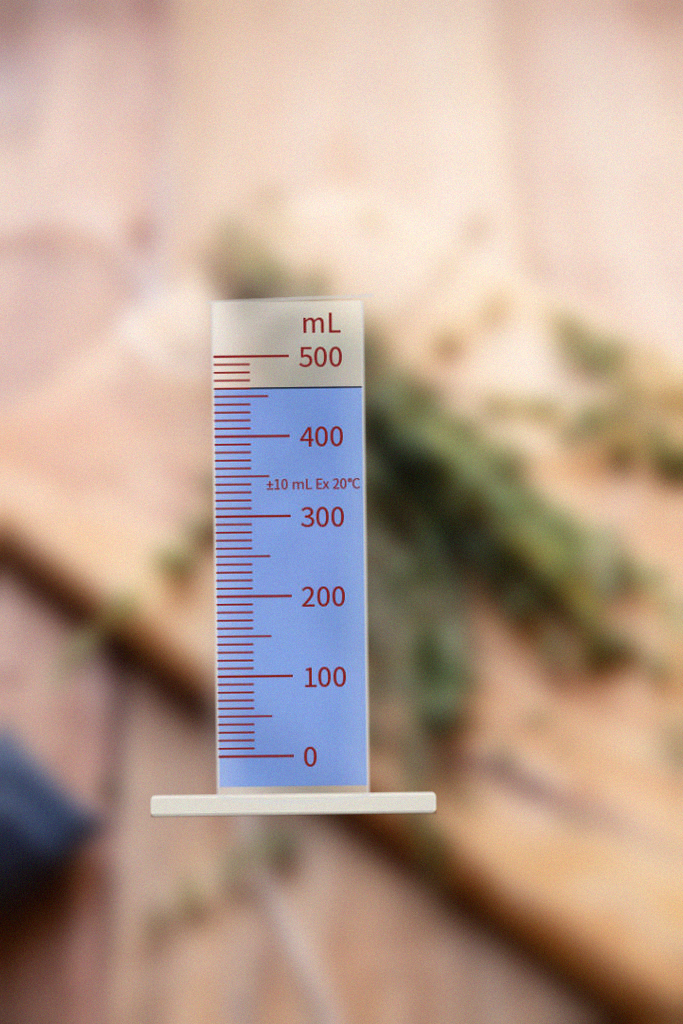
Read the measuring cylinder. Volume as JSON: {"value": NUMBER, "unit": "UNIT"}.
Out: {"value": 460, "unit": "mL"}
